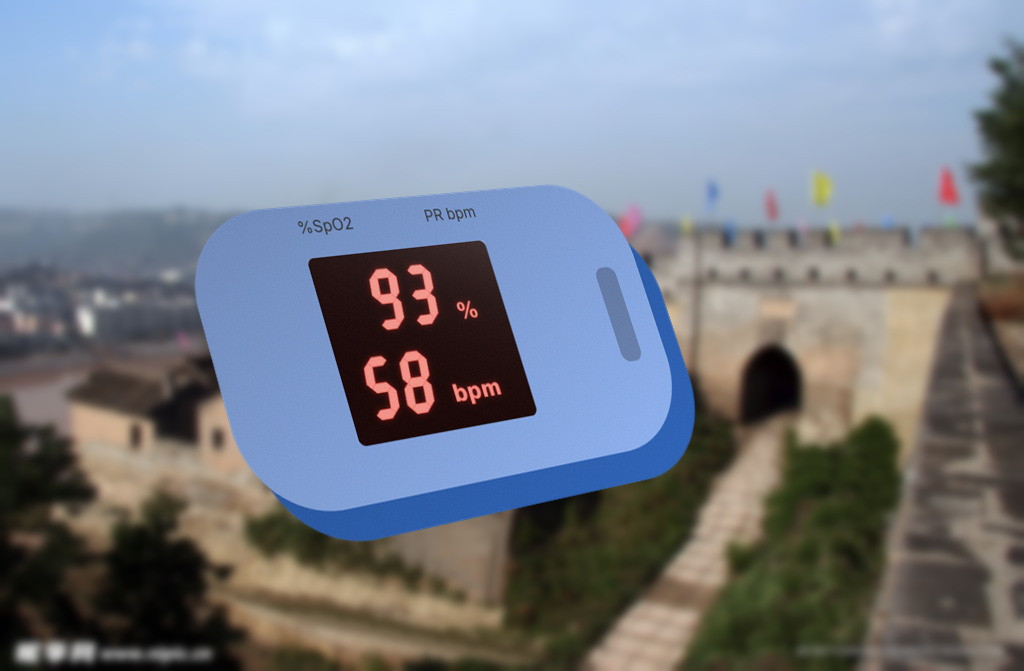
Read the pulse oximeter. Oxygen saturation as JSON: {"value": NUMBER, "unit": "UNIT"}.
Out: {"value": 93, "unit": "%"}
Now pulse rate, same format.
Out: {"value": 58, "unit": "bpm"}
